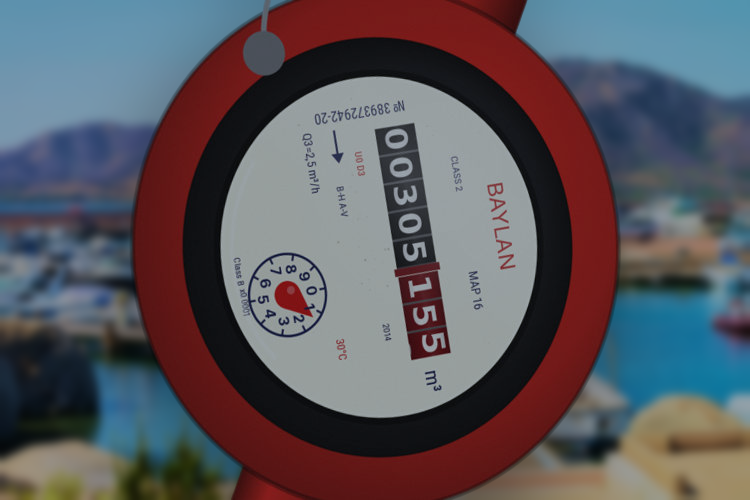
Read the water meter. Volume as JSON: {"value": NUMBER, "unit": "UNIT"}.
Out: {"value": 305.1551, "unit": "m³"}
